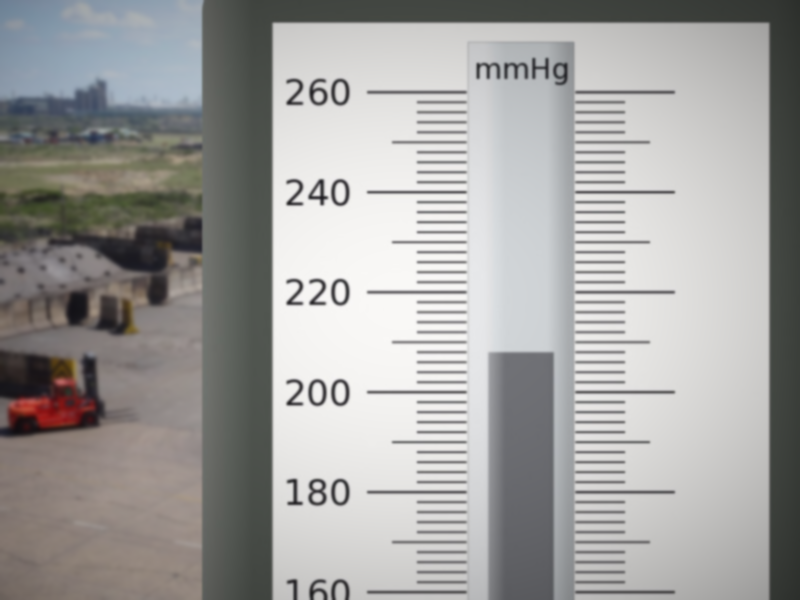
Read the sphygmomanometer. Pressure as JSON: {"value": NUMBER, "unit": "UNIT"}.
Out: {"value": 208, "unit": "mmHg"}
